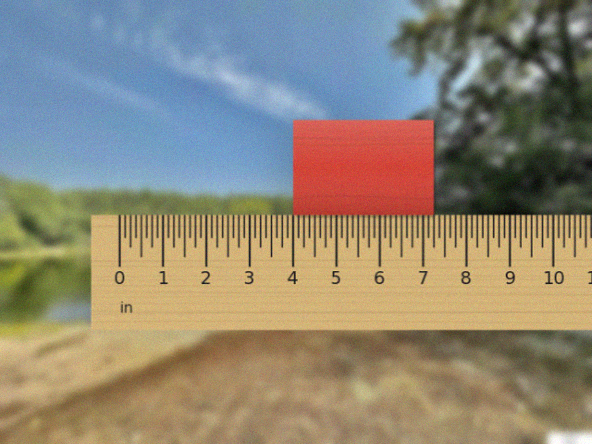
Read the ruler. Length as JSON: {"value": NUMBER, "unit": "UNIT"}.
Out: {"value": 3.25, "unit": "in"}
